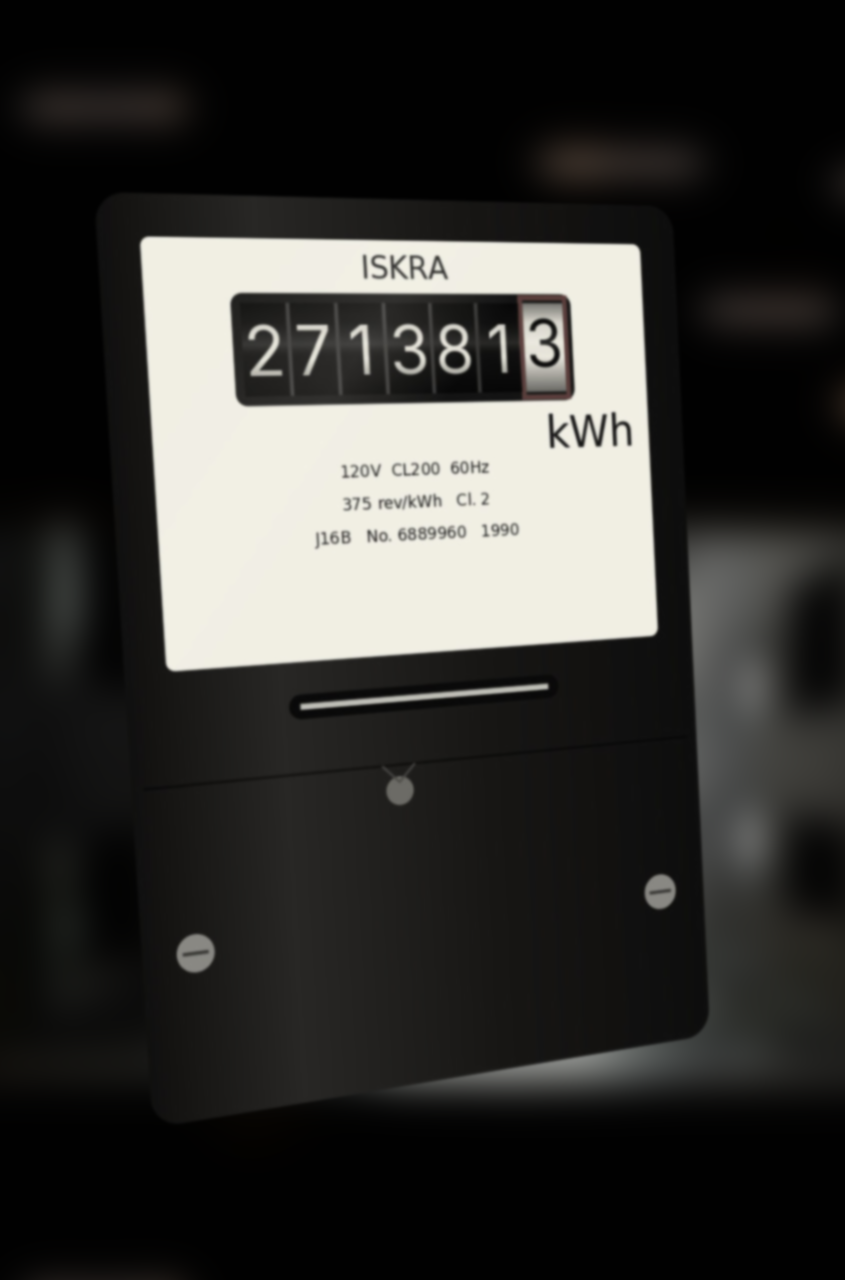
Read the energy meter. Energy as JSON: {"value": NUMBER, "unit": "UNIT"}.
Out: {"value": 271381.3, "unit": "kWh"}
